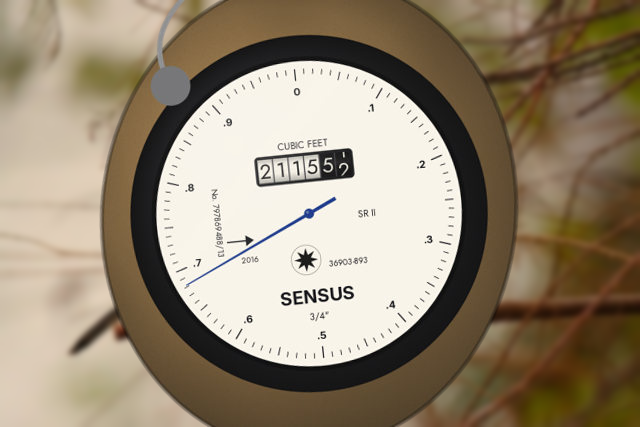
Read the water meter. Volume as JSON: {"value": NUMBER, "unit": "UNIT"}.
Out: {"value": 211551.68, "unit": "ft³"}
